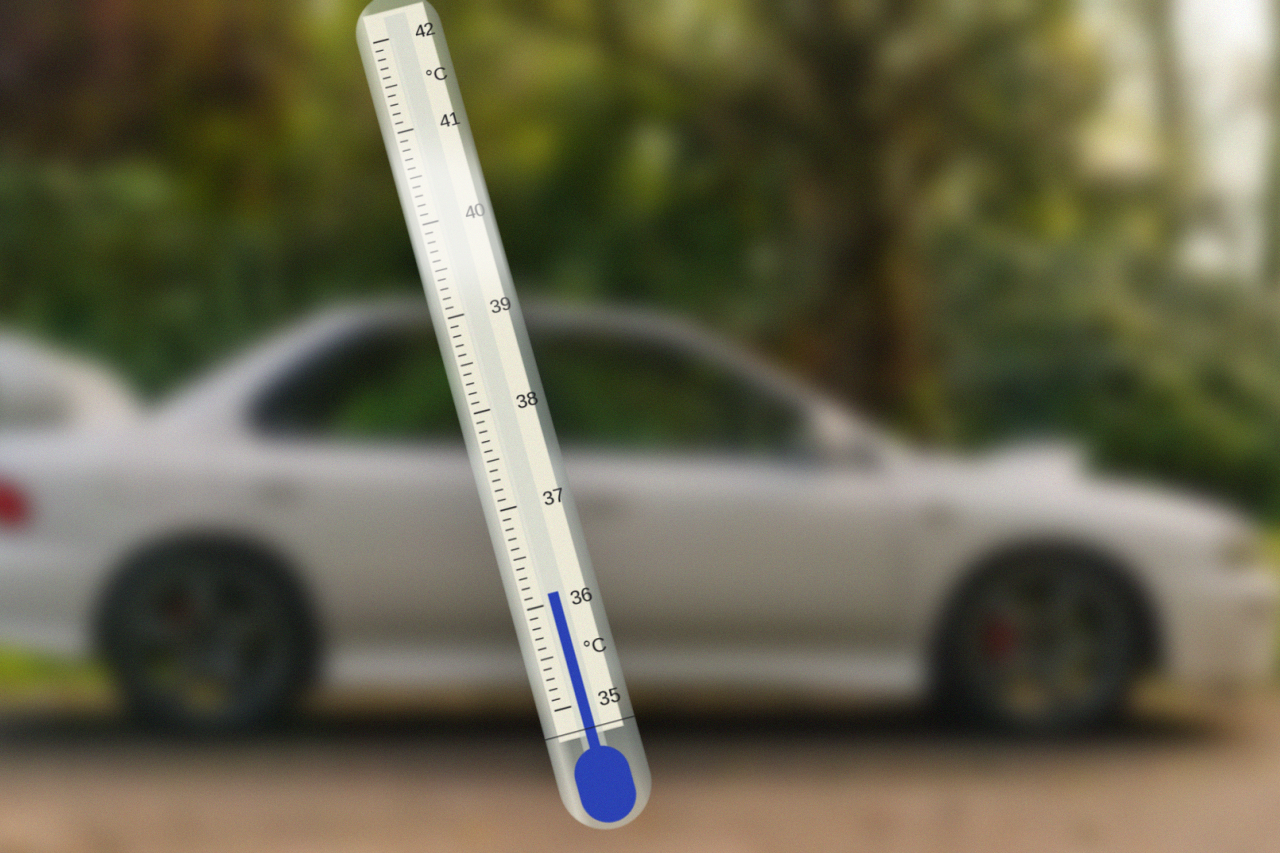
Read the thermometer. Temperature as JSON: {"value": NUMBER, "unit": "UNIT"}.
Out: {"value": 36.1, "unit": "°C"}
